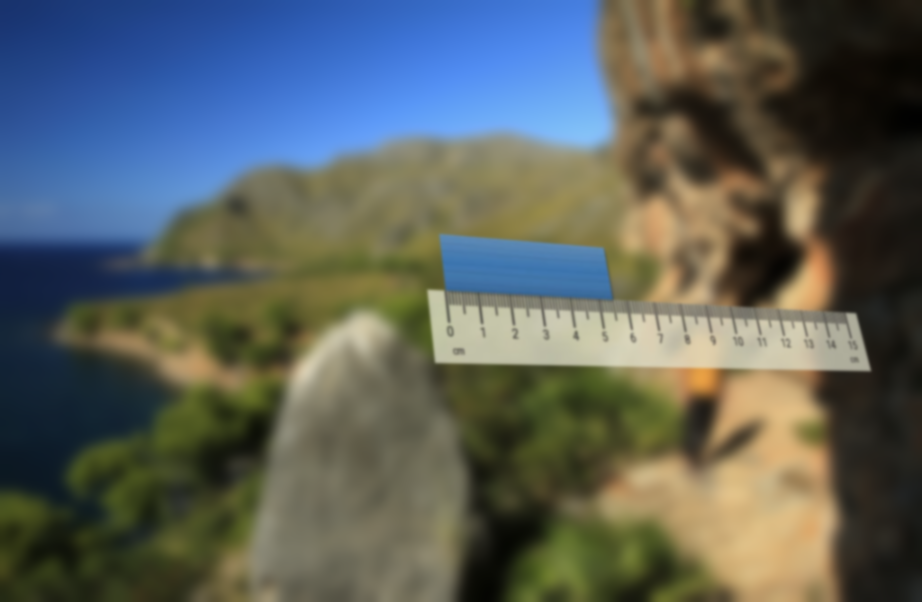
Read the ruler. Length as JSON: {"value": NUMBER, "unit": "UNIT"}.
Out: {"value": 5.5, "unit": "cm"}
